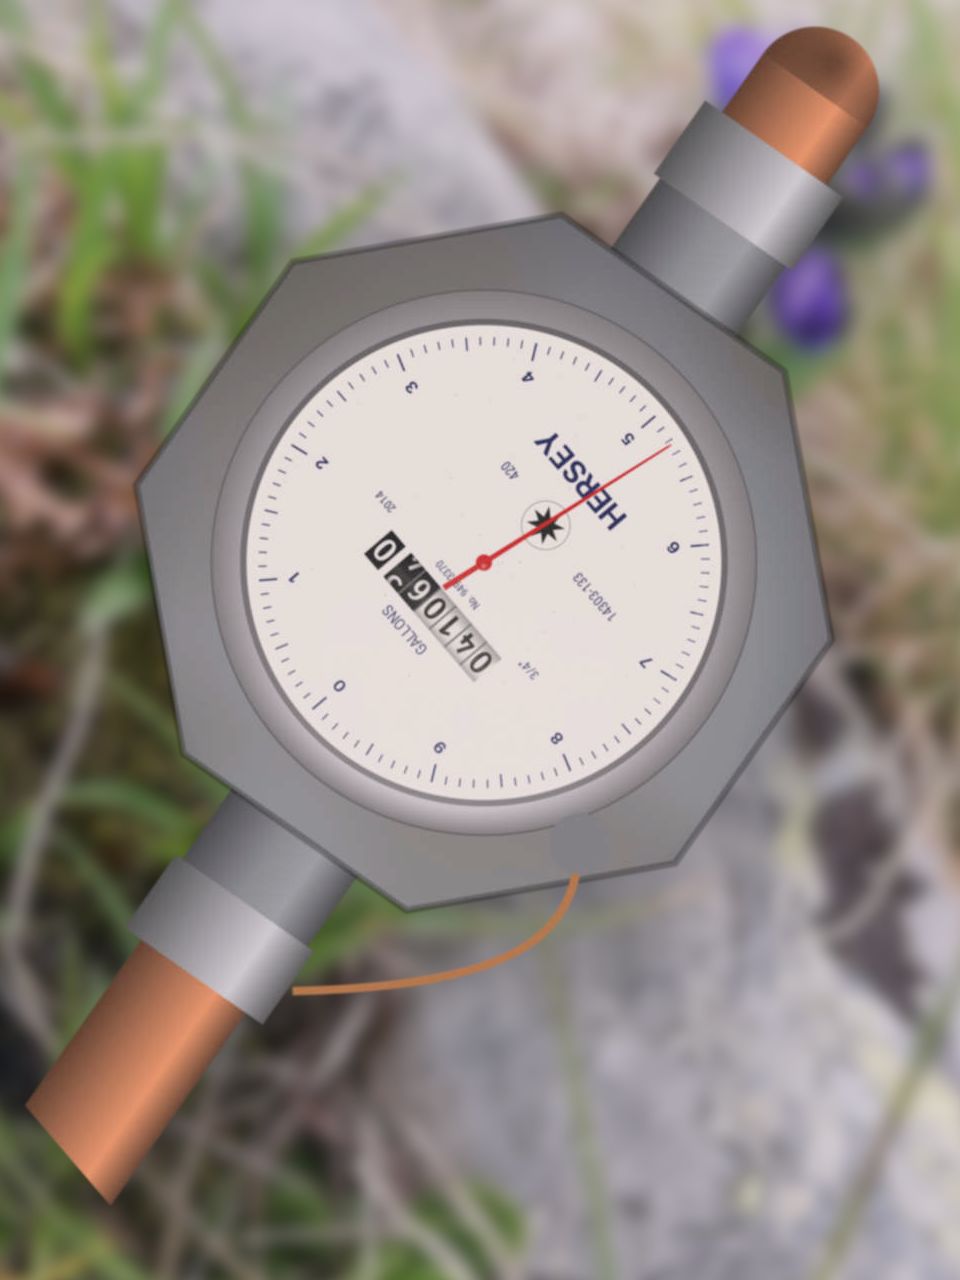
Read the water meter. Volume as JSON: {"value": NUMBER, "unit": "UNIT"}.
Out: {"value": 410635.2, "unit": "gal"}
